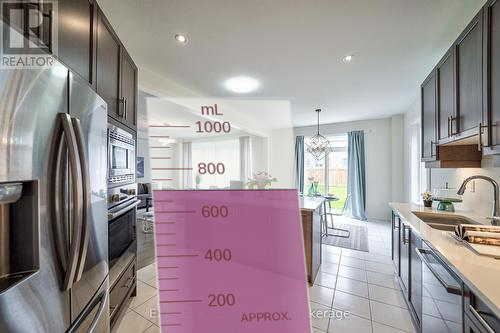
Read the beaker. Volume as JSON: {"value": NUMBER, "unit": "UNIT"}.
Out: {"value": 700, "unit": "mL"}
